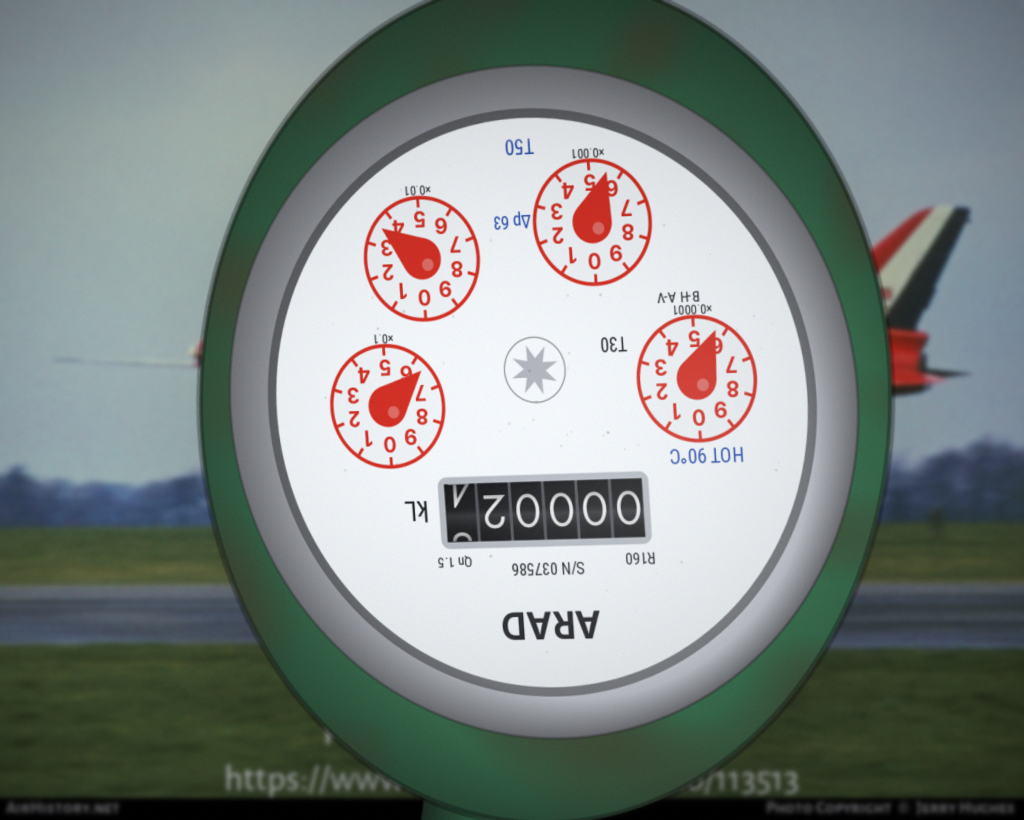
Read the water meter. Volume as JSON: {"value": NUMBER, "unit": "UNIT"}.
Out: {"value": 23.6355, "unit": "kL"}
